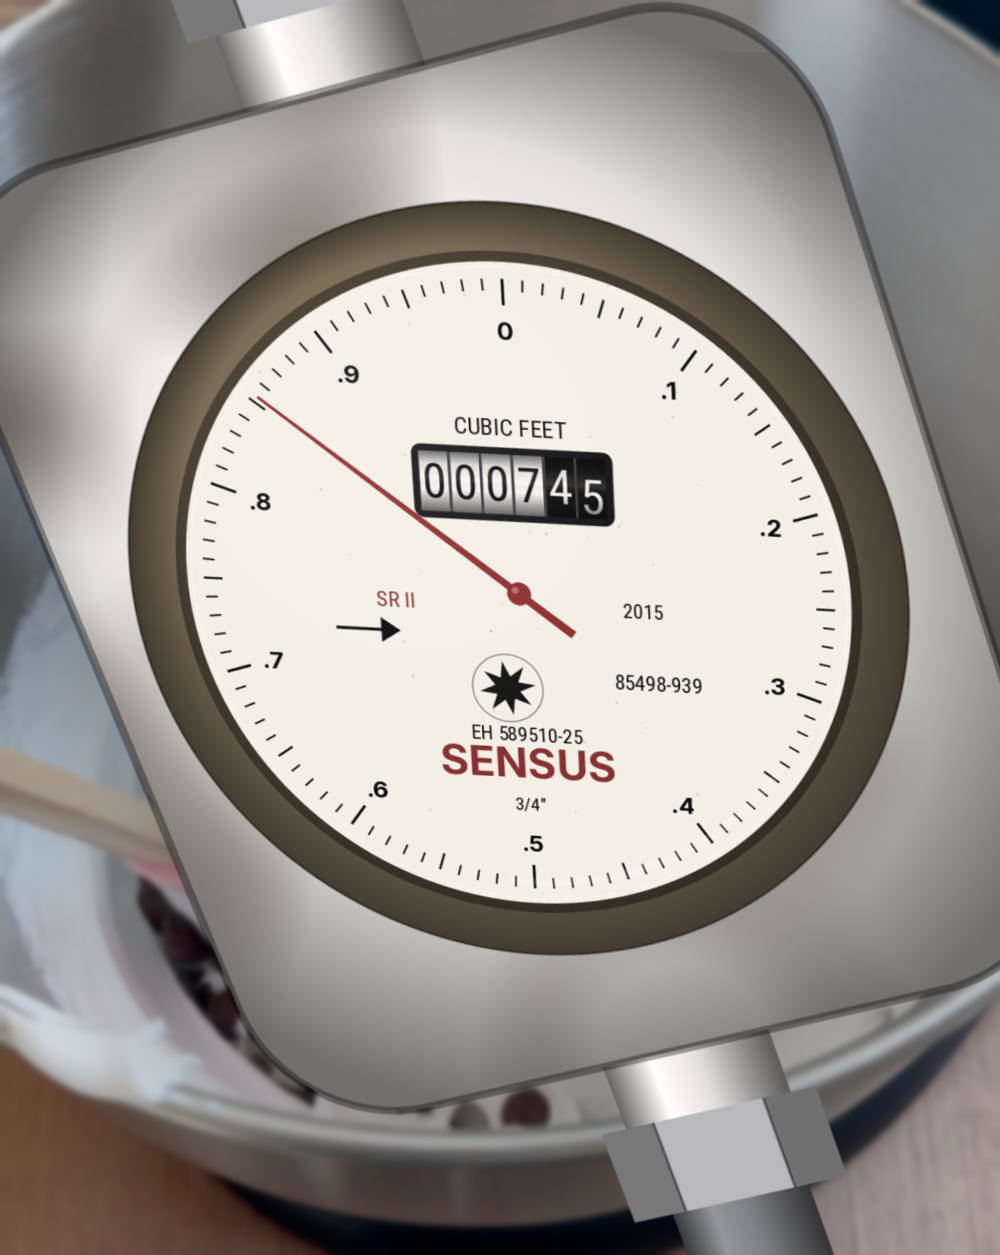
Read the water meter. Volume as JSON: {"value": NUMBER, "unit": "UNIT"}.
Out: {"value": 744.85, "unit": "ft³"}
